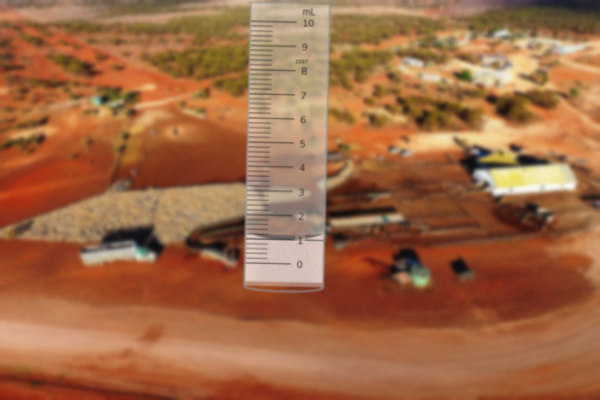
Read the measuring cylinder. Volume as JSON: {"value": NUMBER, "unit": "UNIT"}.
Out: {"value": 1, "unit": "mL"}
